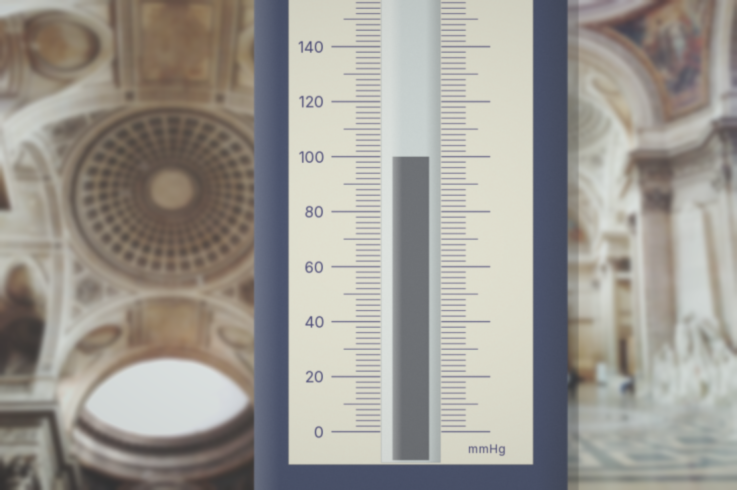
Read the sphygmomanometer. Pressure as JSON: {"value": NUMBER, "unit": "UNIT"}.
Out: {"value": 100, "unit": "mmHg"}
